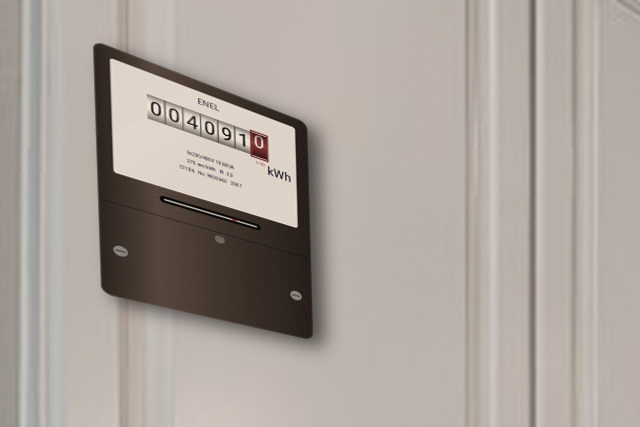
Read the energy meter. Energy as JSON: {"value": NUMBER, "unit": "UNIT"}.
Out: {"value": 4091.0, "unit": "kWh"}
